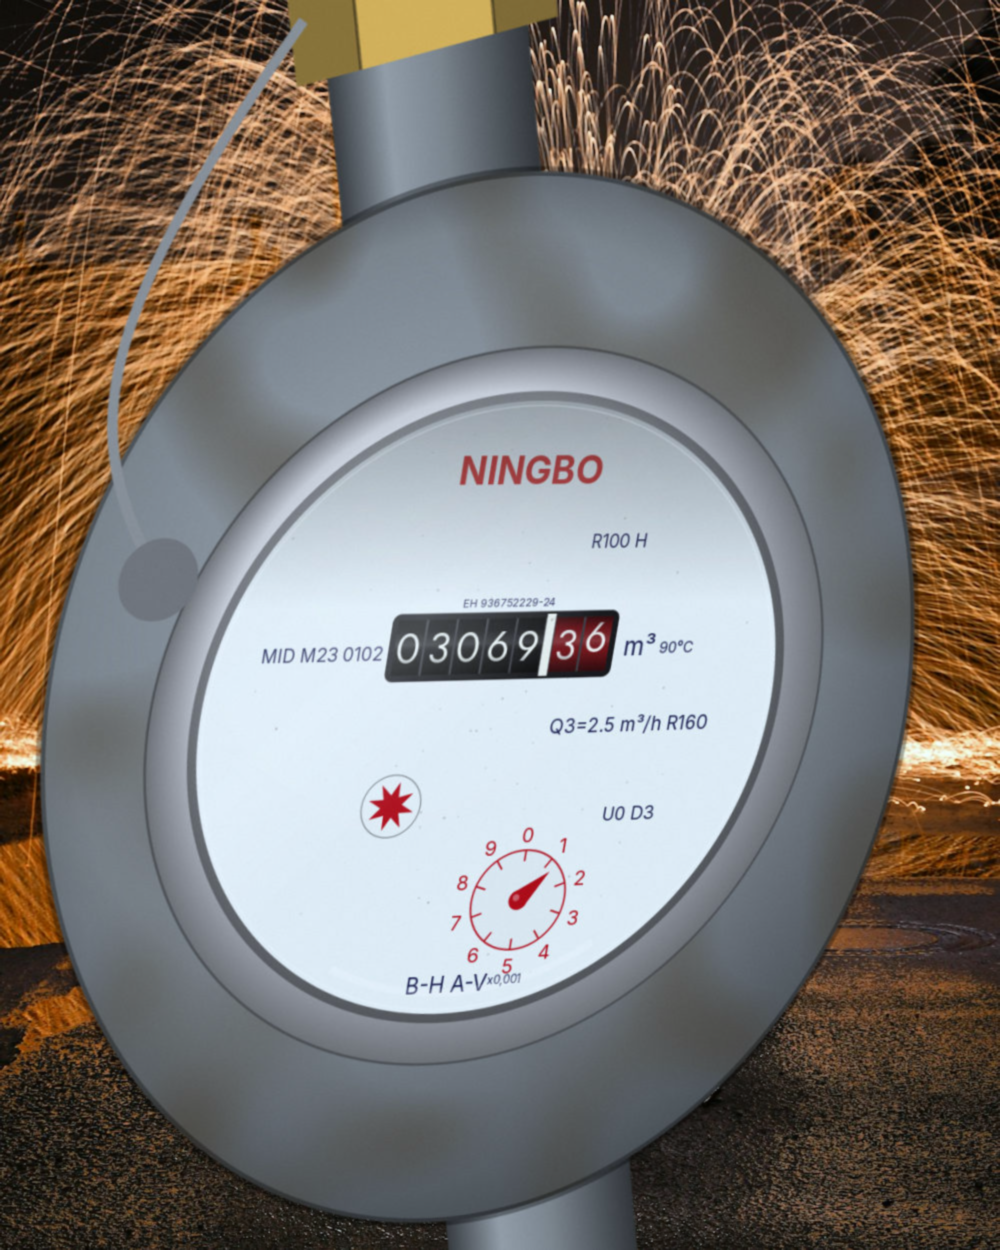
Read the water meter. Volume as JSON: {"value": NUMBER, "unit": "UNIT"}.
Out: {"value": 3069.361, "unit": "m³"}
